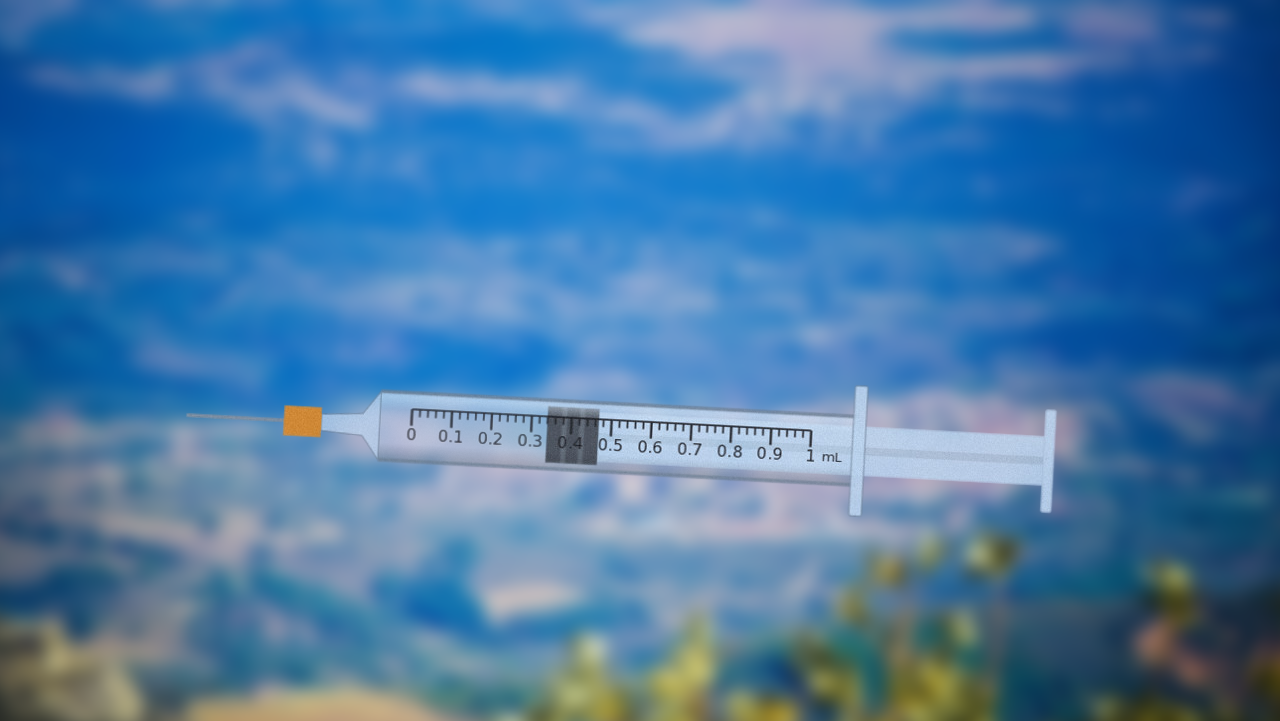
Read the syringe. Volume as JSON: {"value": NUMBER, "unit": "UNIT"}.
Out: {"value": 0.34, "unit": "mL"}
